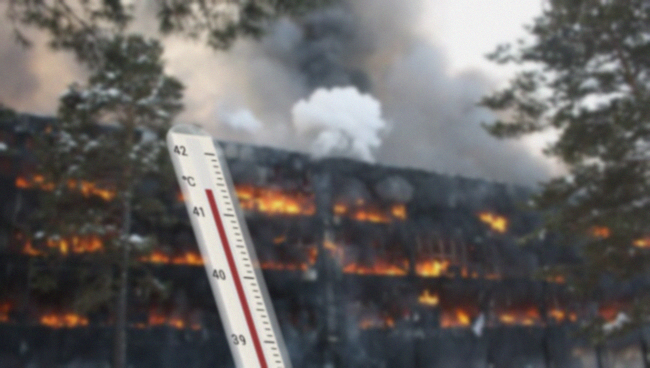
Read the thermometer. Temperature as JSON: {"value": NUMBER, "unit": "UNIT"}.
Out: {"value": 41.4, "unit": "°C"}
